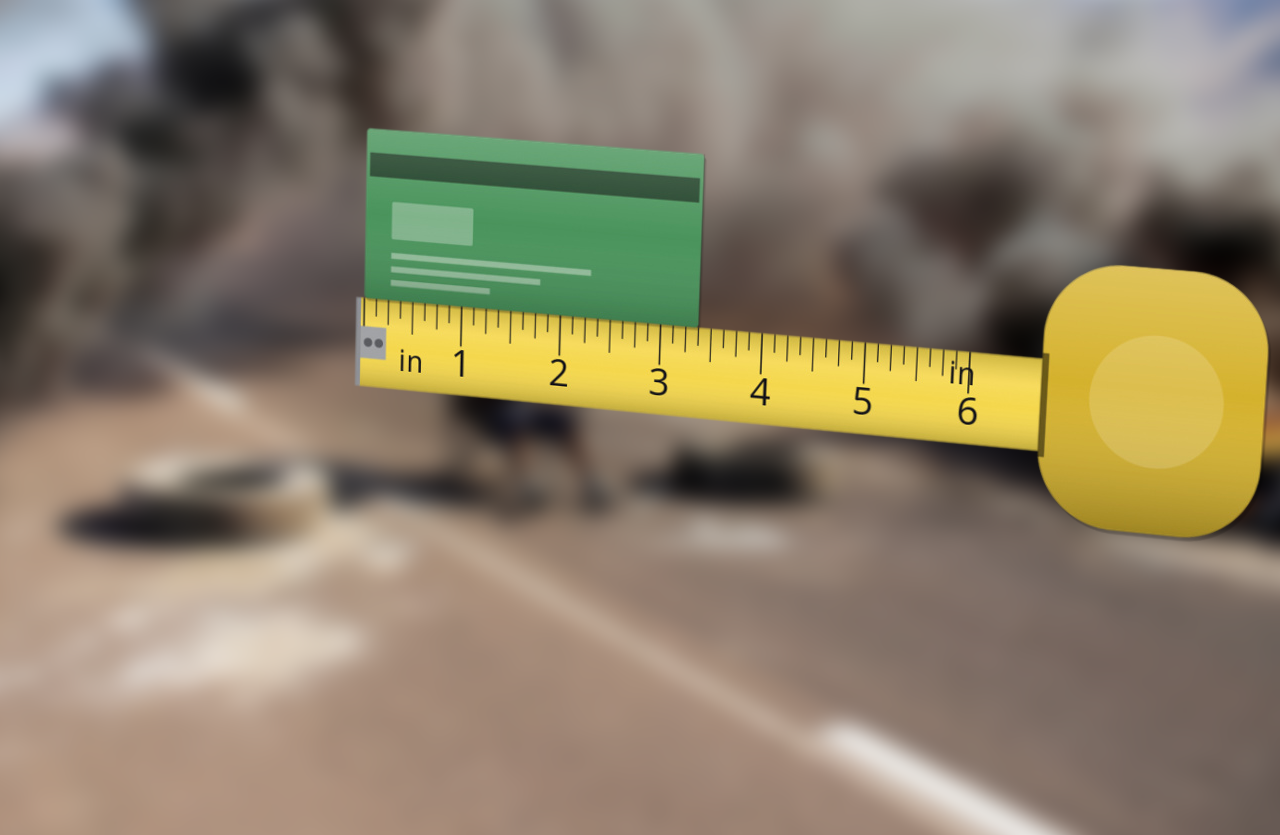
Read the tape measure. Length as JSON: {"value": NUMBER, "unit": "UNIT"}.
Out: {"value": 3.375, "unit": "in"}
